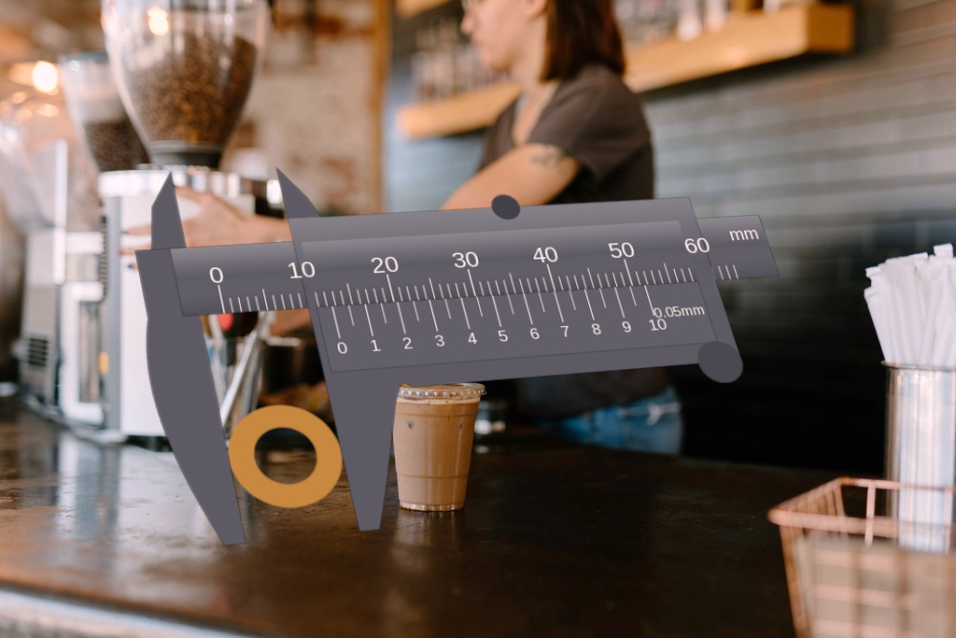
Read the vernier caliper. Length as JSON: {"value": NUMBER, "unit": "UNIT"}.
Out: {"value": 12.6, "unit": "mm"}
